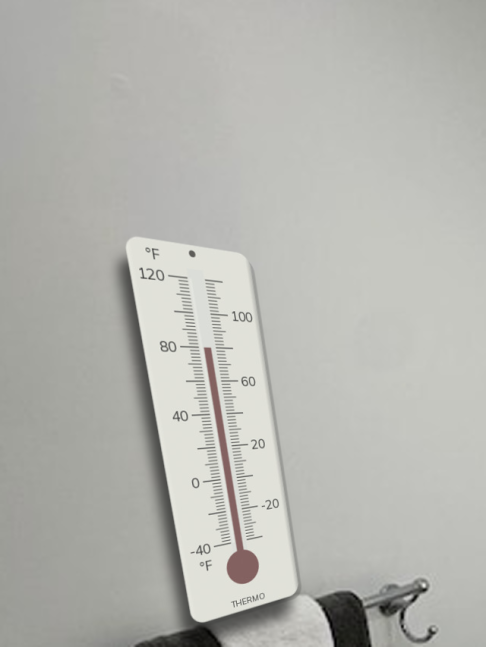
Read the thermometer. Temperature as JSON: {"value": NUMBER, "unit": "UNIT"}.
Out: {"value": 80, "unit": "°F"}
